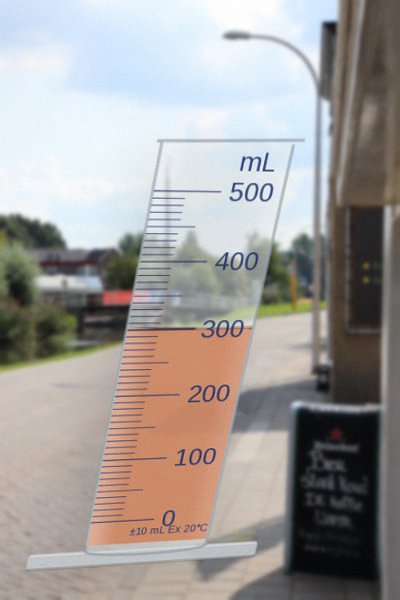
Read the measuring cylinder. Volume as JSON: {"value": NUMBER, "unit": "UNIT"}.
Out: {"value": 300, "unit": "mL"}
